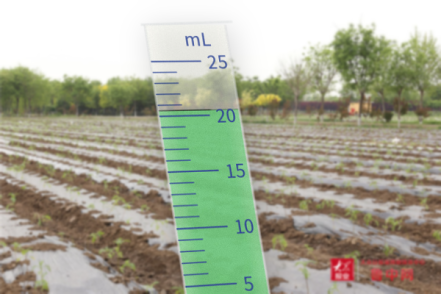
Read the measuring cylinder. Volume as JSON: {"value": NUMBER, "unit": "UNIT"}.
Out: {"value": 20.5, "unit": "mL"}
